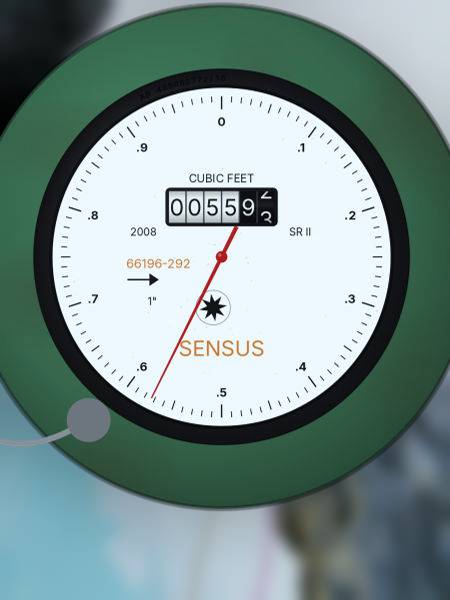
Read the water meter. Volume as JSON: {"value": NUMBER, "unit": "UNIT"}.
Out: {"value": 5592.57, "unit": "ft³"}
